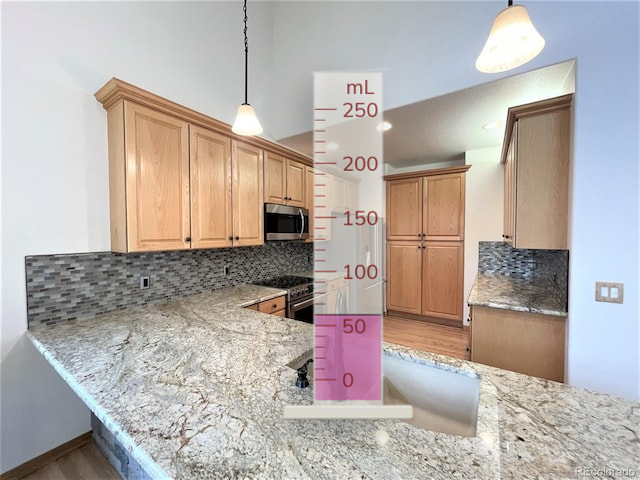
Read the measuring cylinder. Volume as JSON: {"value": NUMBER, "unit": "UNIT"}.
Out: {"value": 60, "unit": "mL"}
